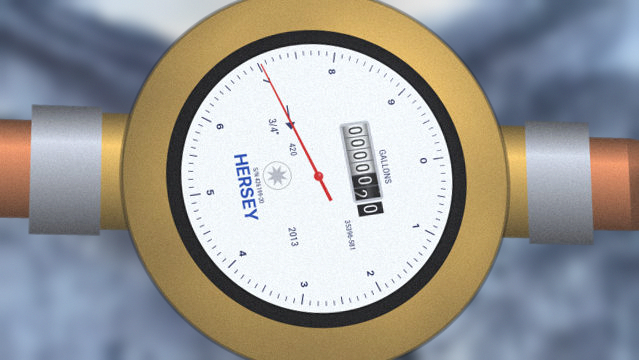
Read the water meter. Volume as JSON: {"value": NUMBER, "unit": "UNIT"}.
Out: {"value": 17.0, "unit": "gal"}
